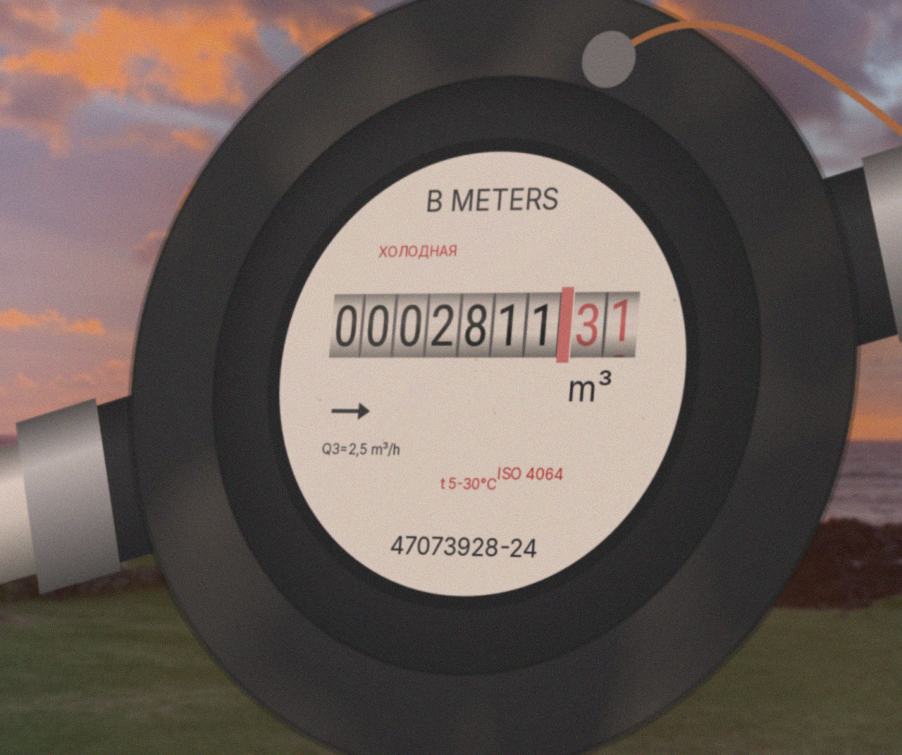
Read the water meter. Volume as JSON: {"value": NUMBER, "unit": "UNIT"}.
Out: {"value": 2811.31, "unit": "m³"}
